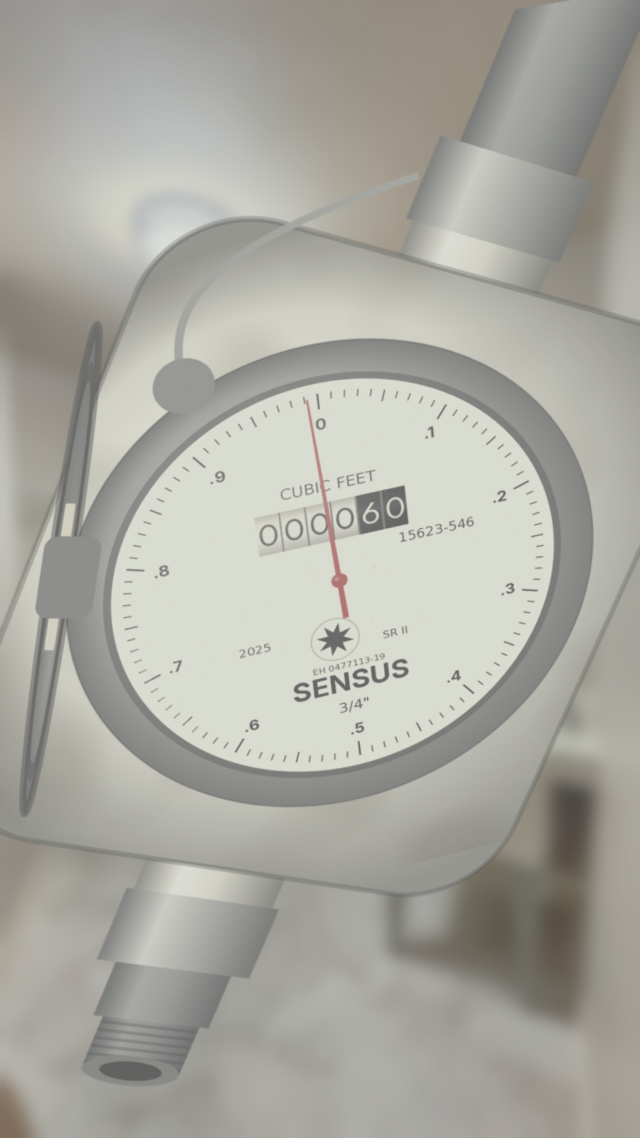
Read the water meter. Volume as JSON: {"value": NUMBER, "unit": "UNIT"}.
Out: {"value": 59.99, "unit": "ft³"}
